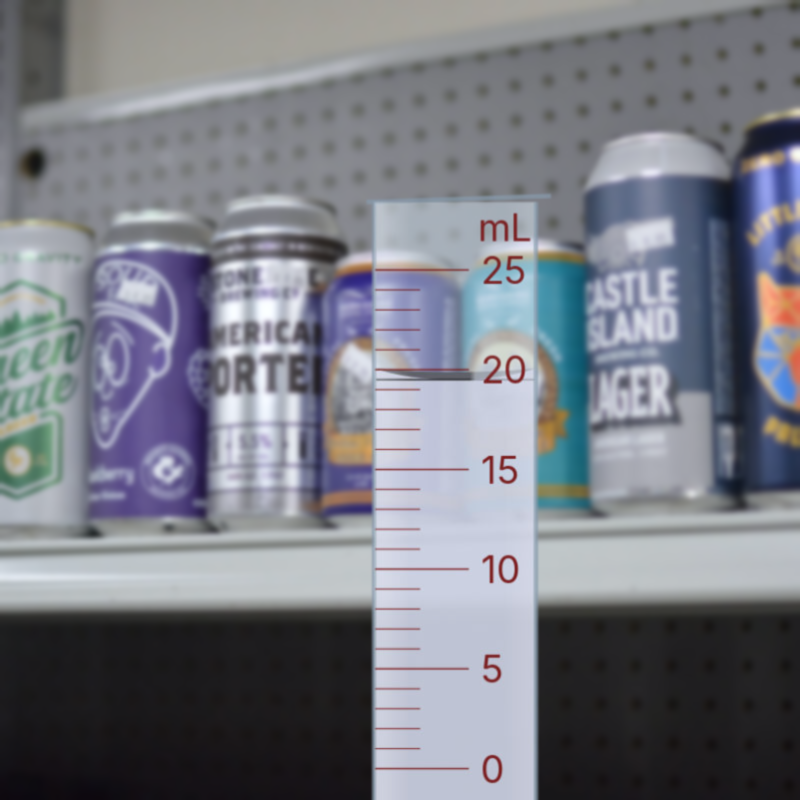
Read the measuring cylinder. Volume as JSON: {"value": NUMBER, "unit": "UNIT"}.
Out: {"value": 19.5, "unit": "mL"}
